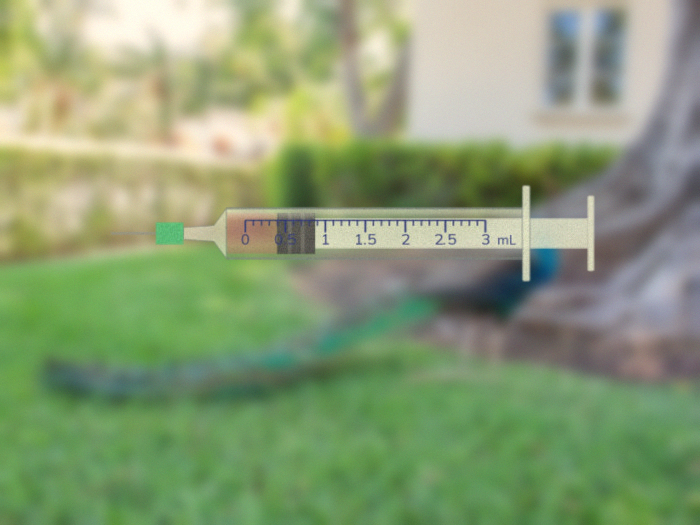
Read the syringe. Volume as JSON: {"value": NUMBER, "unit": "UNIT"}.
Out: {"value": 0.4, "unit": "mL"}
